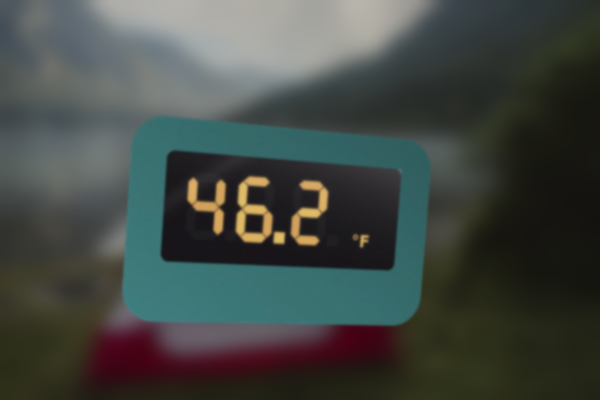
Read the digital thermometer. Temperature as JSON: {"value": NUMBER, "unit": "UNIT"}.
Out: {"value": 46.2, "unit": "°F"}
